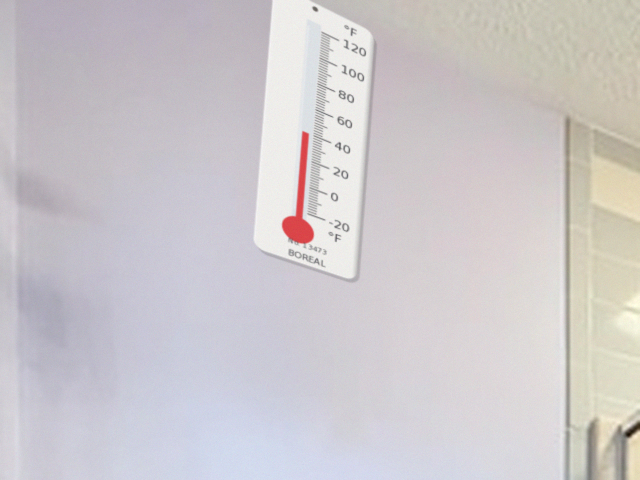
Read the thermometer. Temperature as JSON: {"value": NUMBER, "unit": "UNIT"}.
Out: {"value": 40, "unit": "°F"}
